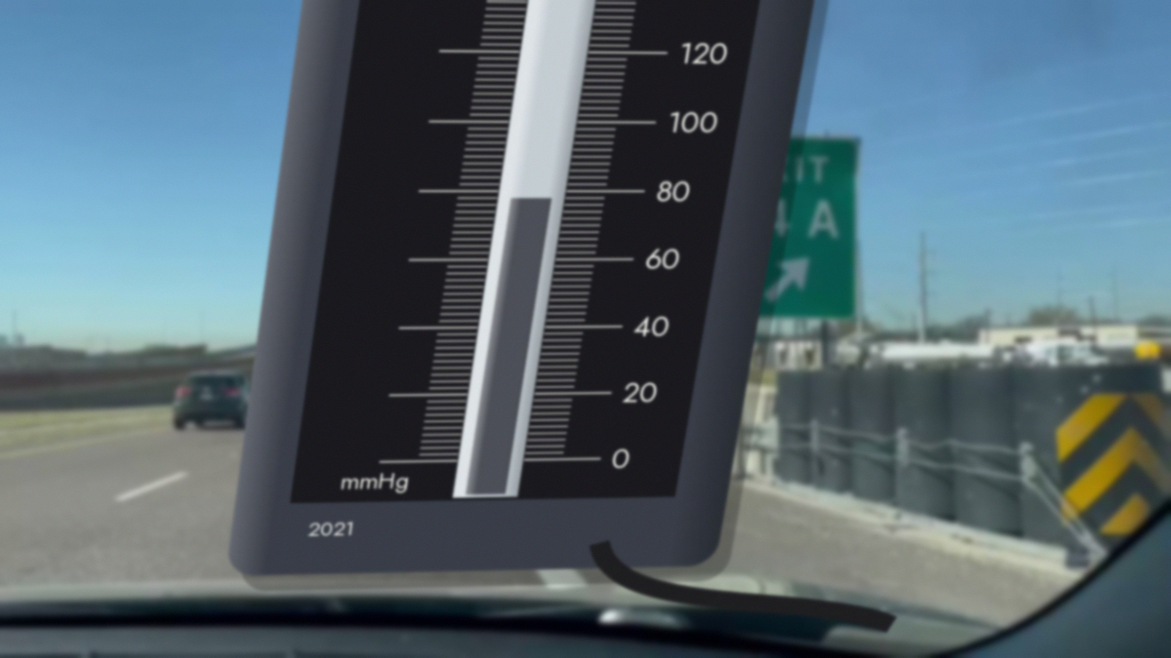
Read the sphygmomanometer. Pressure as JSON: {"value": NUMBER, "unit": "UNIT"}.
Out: {"value": 78, "unit": "mmHg"}
